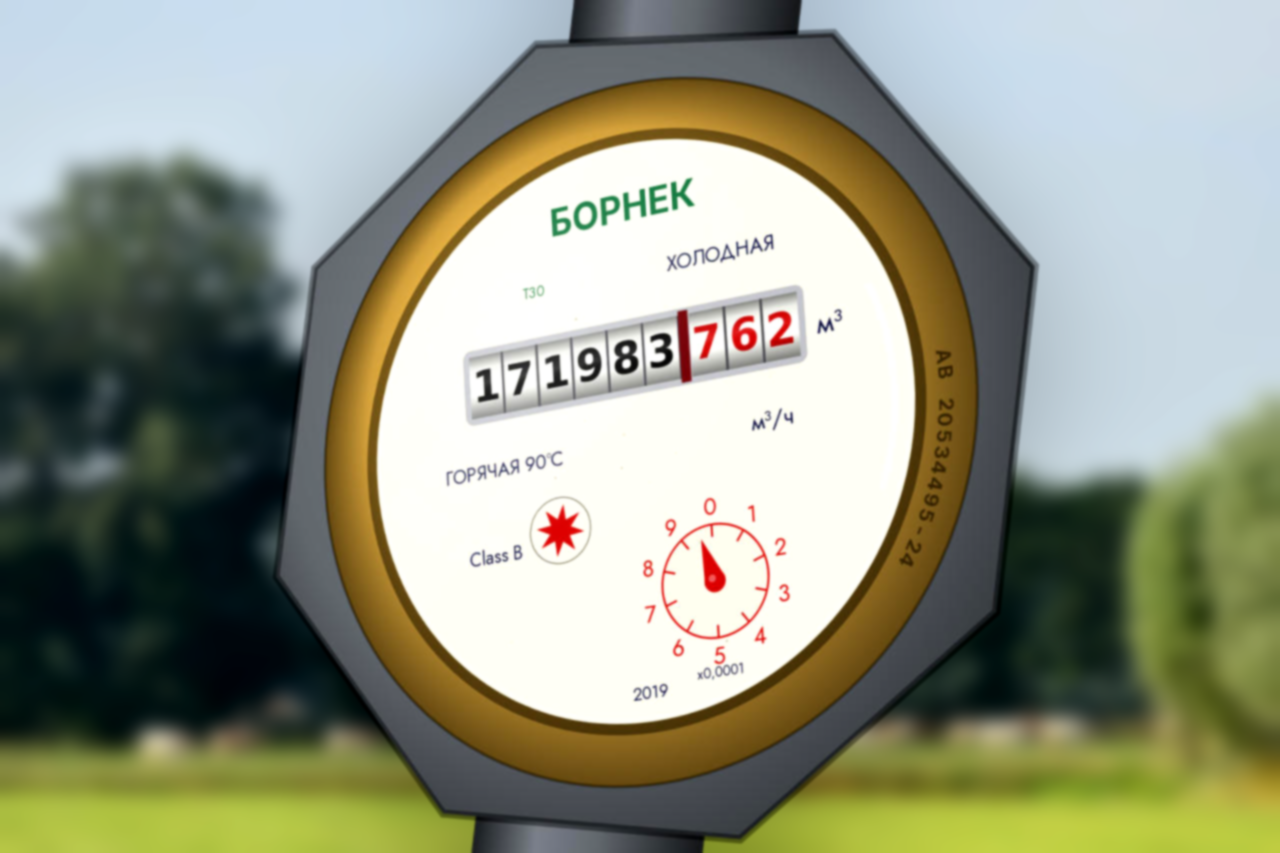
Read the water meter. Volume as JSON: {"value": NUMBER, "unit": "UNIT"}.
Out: {"value": 171983.7619, "unit": "m³"}
